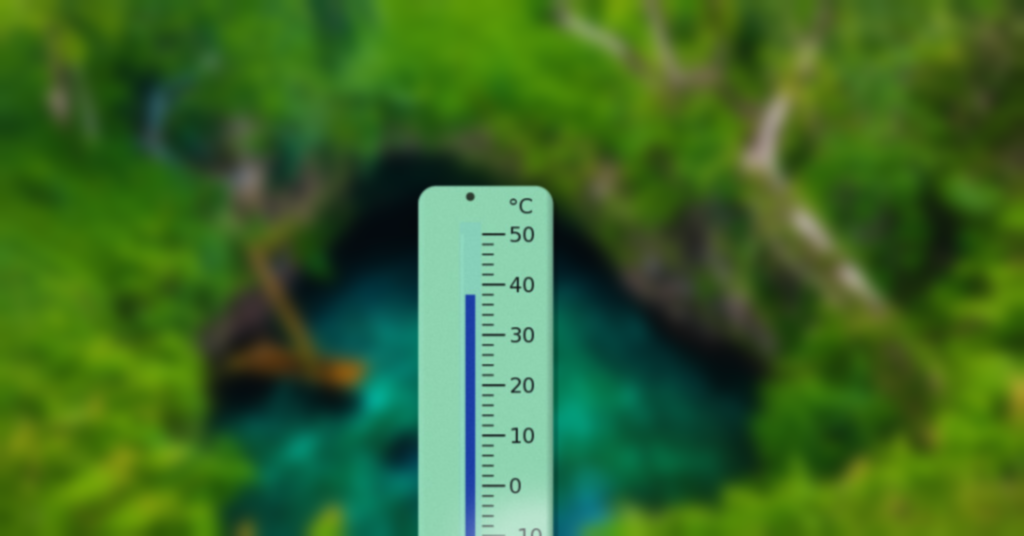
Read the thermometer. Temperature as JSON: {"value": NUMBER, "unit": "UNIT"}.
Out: {"value": 38, "unit": "°C"}
